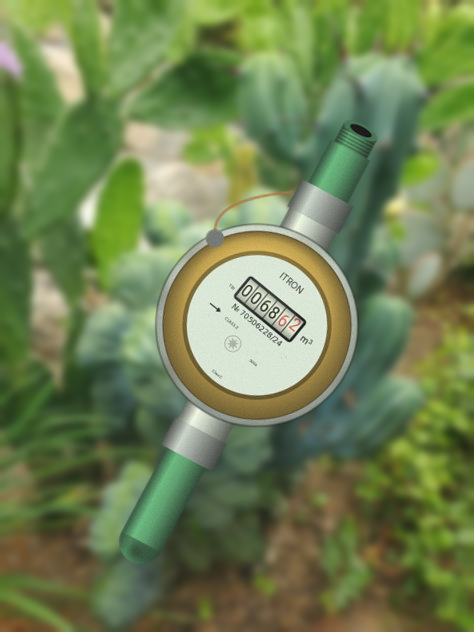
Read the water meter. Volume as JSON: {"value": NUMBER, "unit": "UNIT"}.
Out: {"value": 68.62, "unit": "m³"}
